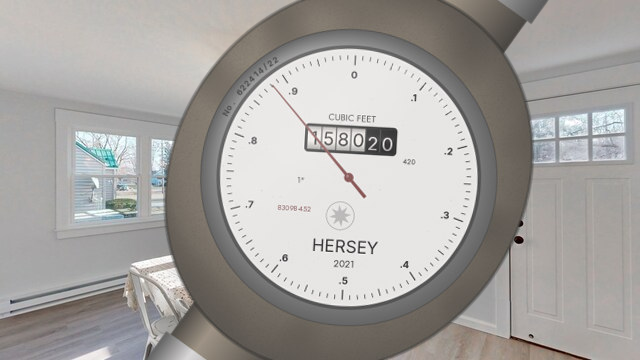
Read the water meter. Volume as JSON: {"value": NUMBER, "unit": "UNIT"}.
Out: {"value": 158019.88, "unit": "ft³"}
